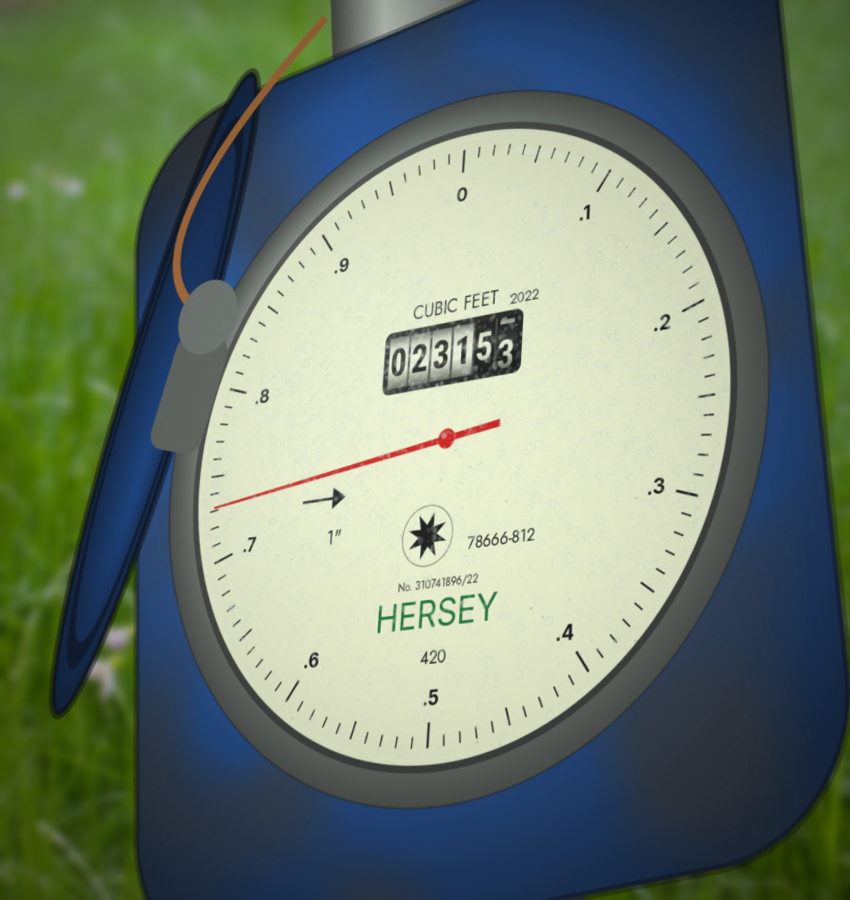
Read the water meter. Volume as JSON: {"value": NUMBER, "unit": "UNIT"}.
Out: {"value": 23152.73, "unit": "ft³"}
